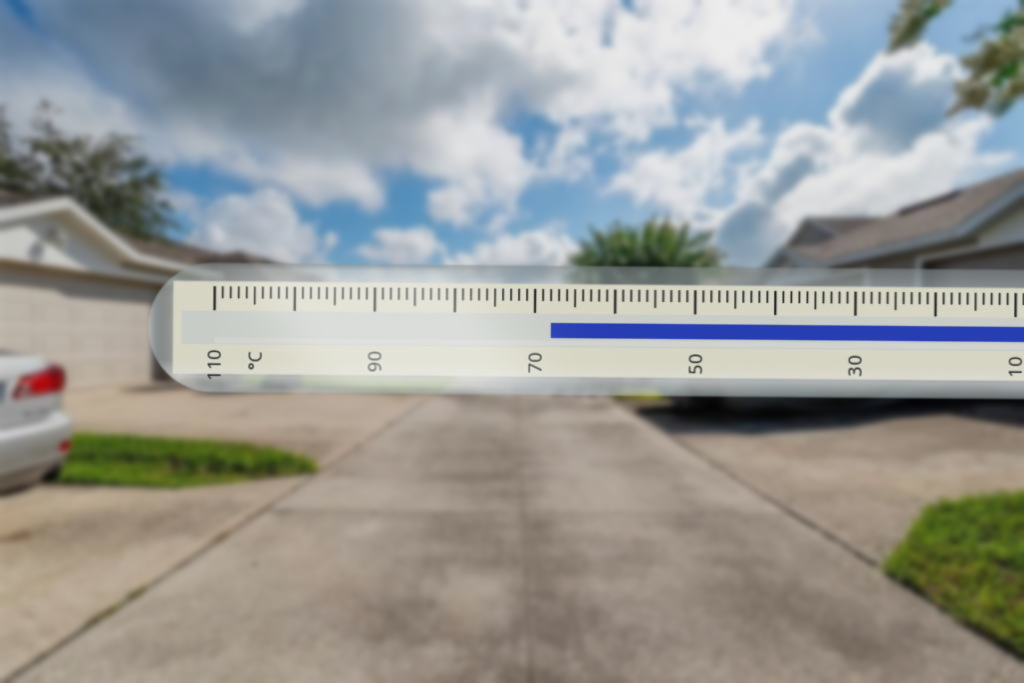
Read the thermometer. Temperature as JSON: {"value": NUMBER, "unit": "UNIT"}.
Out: {"value": 68, "unit": "°C"}
